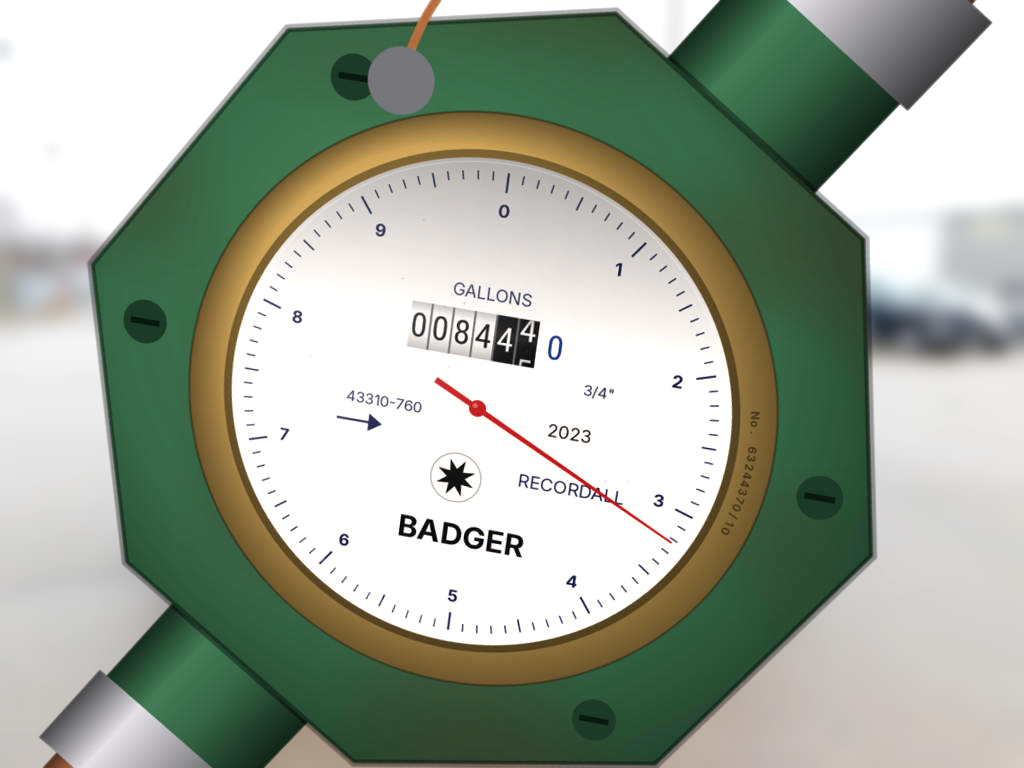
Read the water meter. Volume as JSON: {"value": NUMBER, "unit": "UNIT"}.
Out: {"value": 84443.2, "unit": "gal"}
